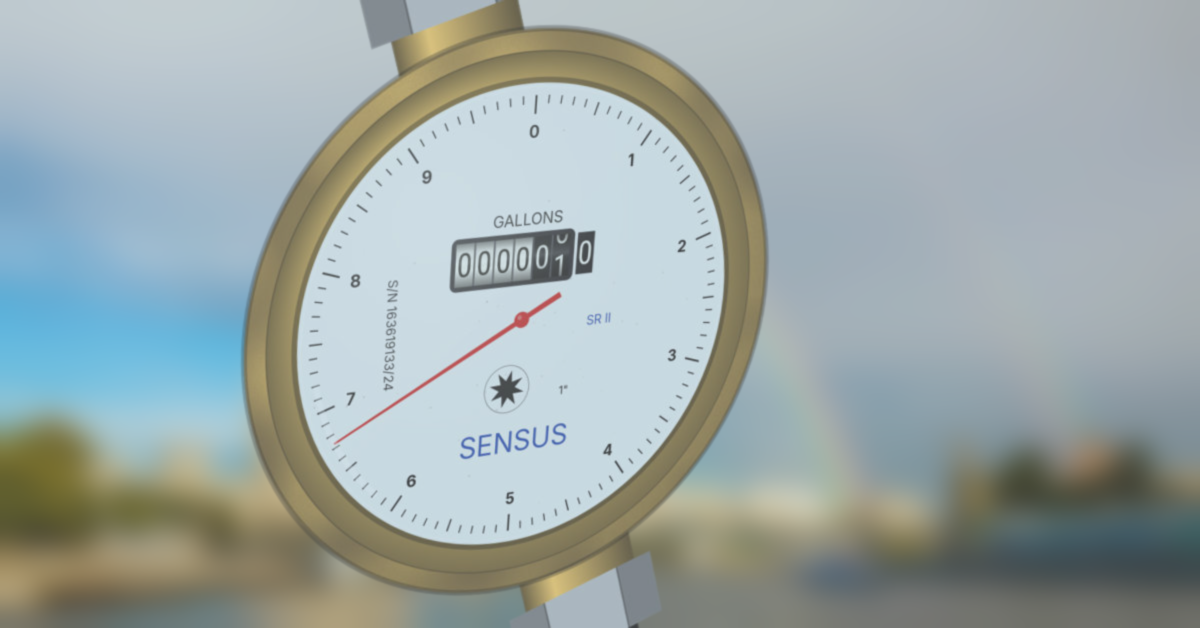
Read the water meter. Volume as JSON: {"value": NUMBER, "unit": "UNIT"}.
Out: {"value": 6.7, "unit": "gal"}
